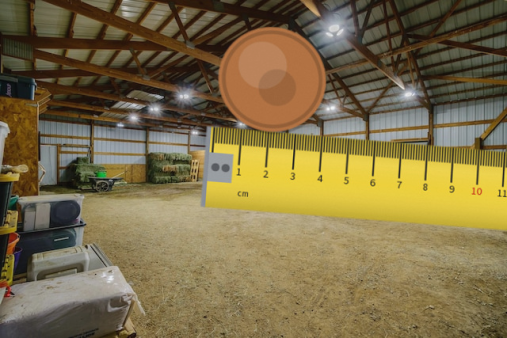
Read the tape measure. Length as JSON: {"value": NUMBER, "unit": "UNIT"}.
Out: {"value": 4, "unit": "cm"}
